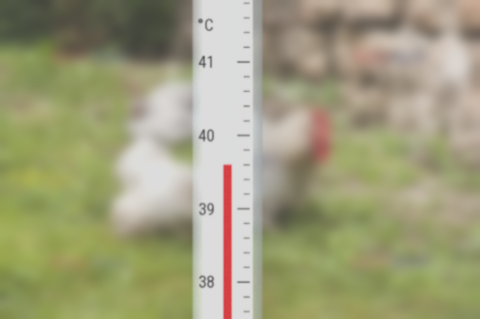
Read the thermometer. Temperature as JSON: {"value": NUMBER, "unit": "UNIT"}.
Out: {"value": 39.6, "unit": "°C"}
